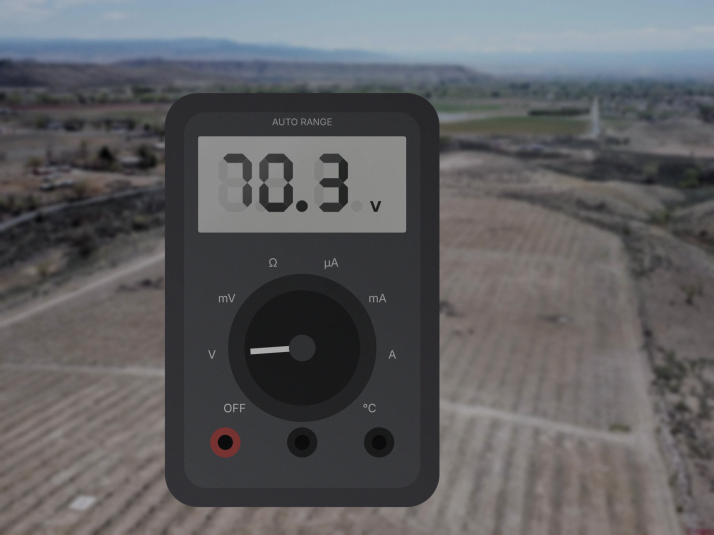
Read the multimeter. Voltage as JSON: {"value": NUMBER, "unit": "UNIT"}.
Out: {"value": 70.3, "unit": "V"}
